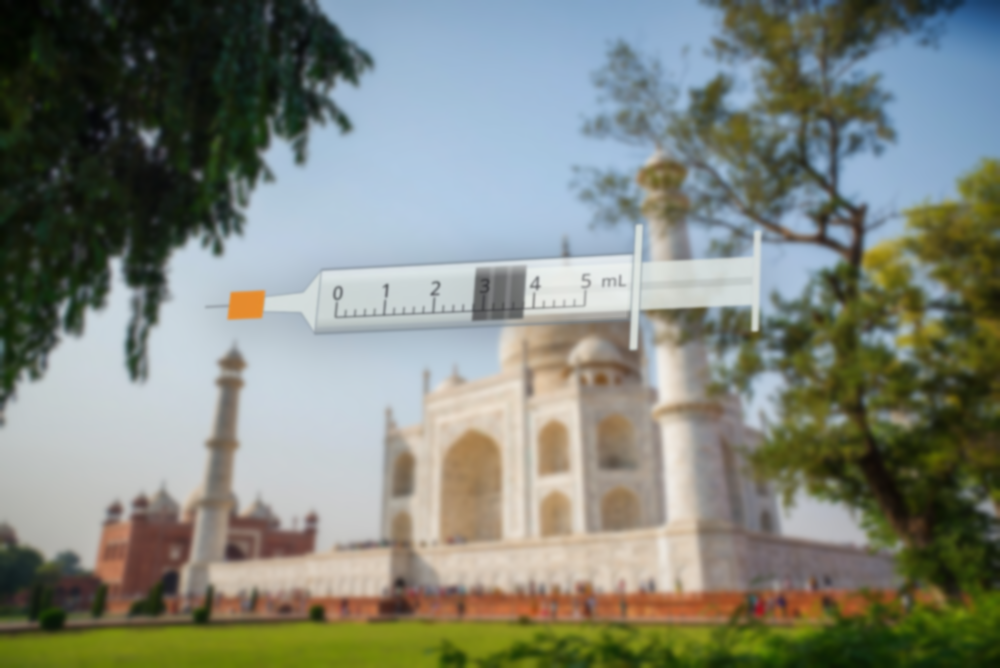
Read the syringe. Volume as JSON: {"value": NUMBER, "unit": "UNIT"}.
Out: {"value": 2.8, "unit": "mL"}
